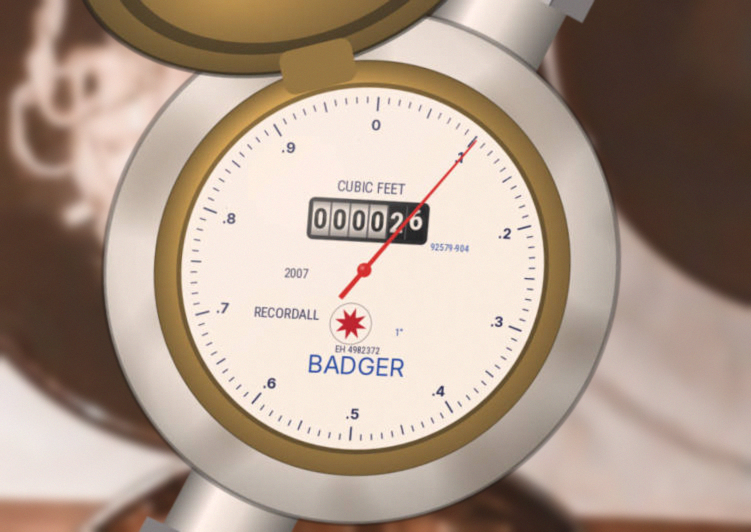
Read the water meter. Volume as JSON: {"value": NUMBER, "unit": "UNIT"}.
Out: {"value": 26.10, "unit": "ft³"}
